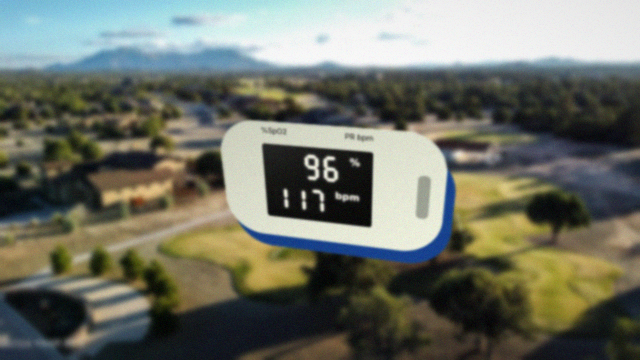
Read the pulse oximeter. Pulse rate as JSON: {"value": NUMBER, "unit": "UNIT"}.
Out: {"value": 117, "unit": "bpm"}
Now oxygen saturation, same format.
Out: {"value": 96, "unit": "%"}
